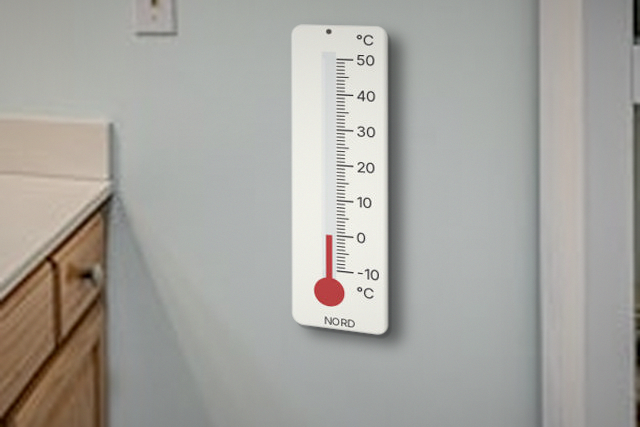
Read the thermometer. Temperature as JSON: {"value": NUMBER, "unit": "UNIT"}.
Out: {"value": 0, "unit": "°C"}
